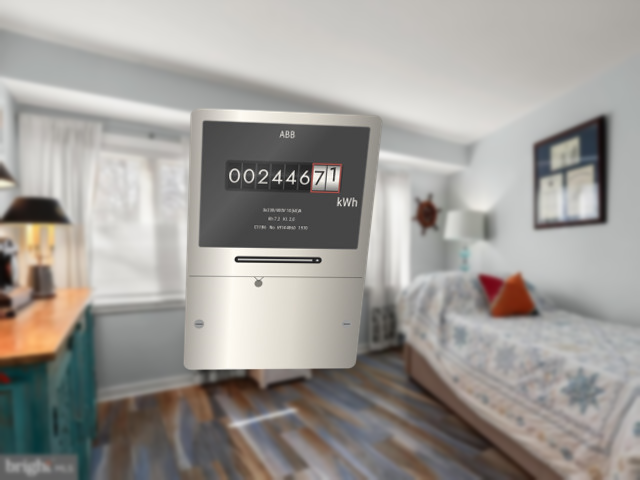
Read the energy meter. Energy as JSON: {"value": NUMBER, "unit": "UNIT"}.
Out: {"value": 2446.71, "unit": "kWh"}
